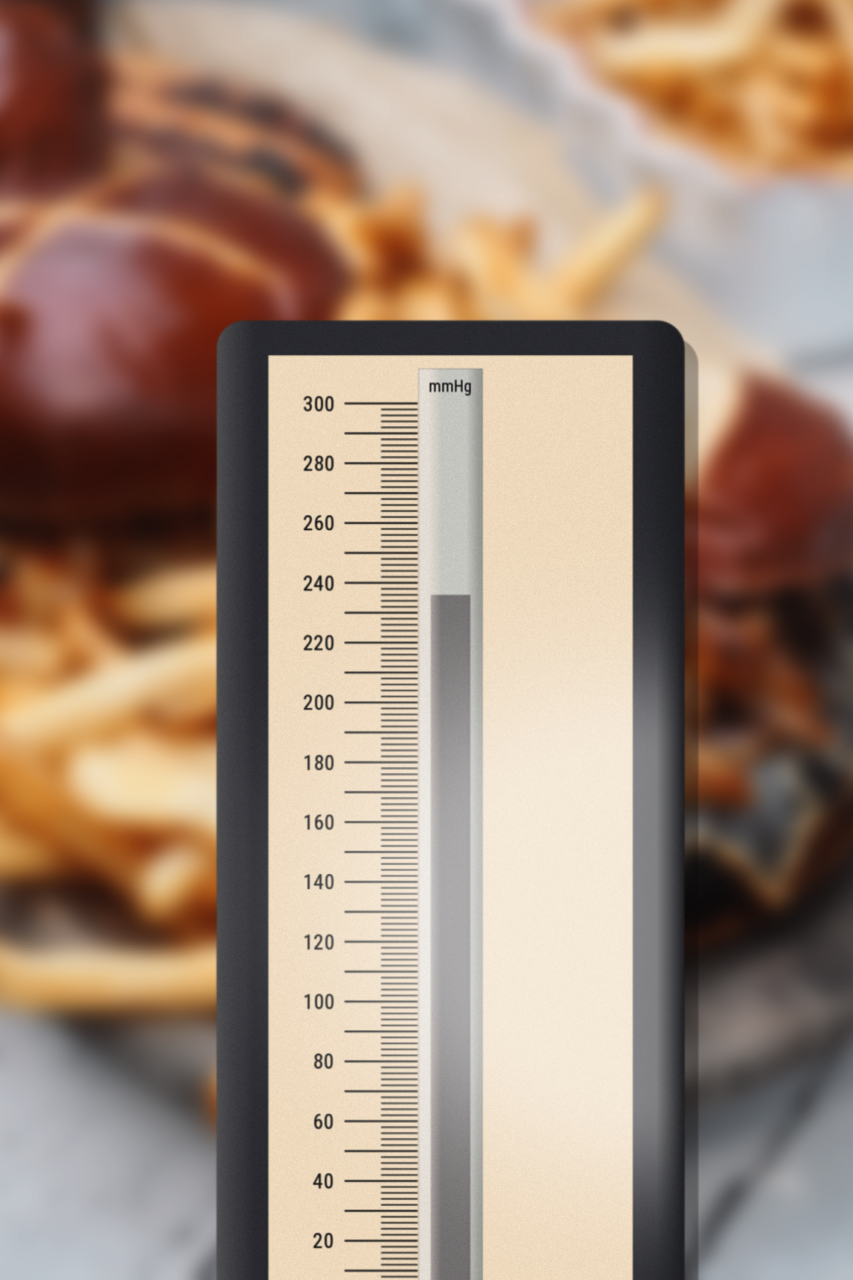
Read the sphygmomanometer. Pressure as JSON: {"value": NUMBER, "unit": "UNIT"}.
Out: {"value": 236, "unit": "mmHg"}
